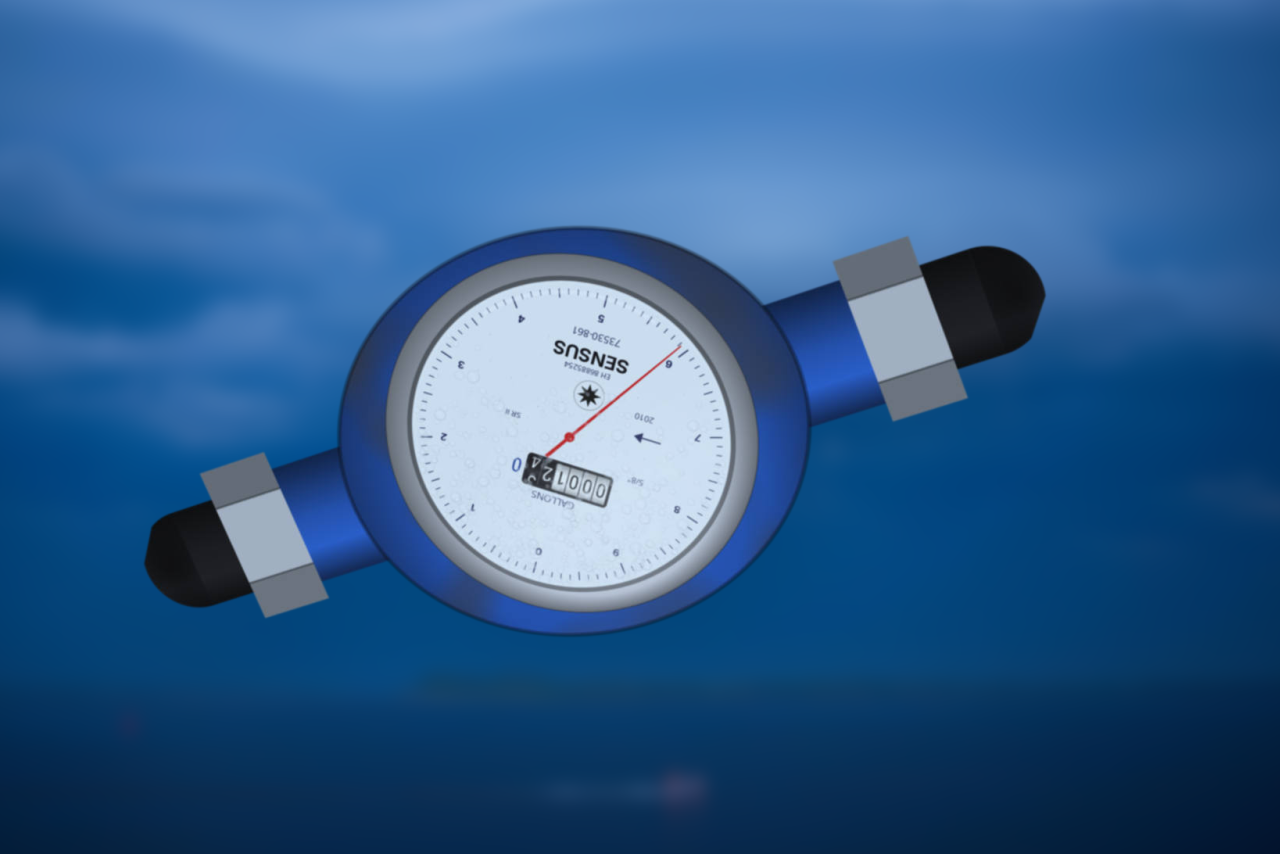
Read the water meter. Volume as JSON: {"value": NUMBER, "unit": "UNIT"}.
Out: {"value": 1235.9, "unit": "gal"}
